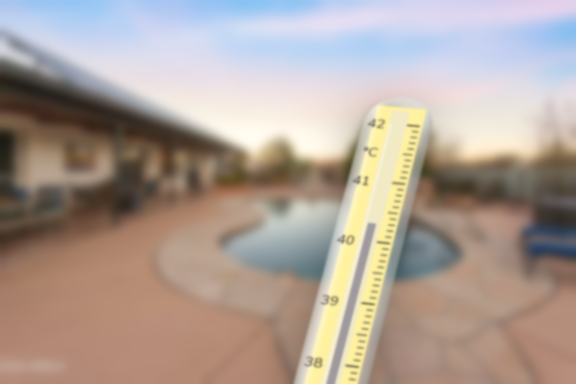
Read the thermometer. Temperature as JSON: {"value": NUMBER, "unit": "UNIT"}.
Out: {"value": 40.3, "unit": "°C"}
